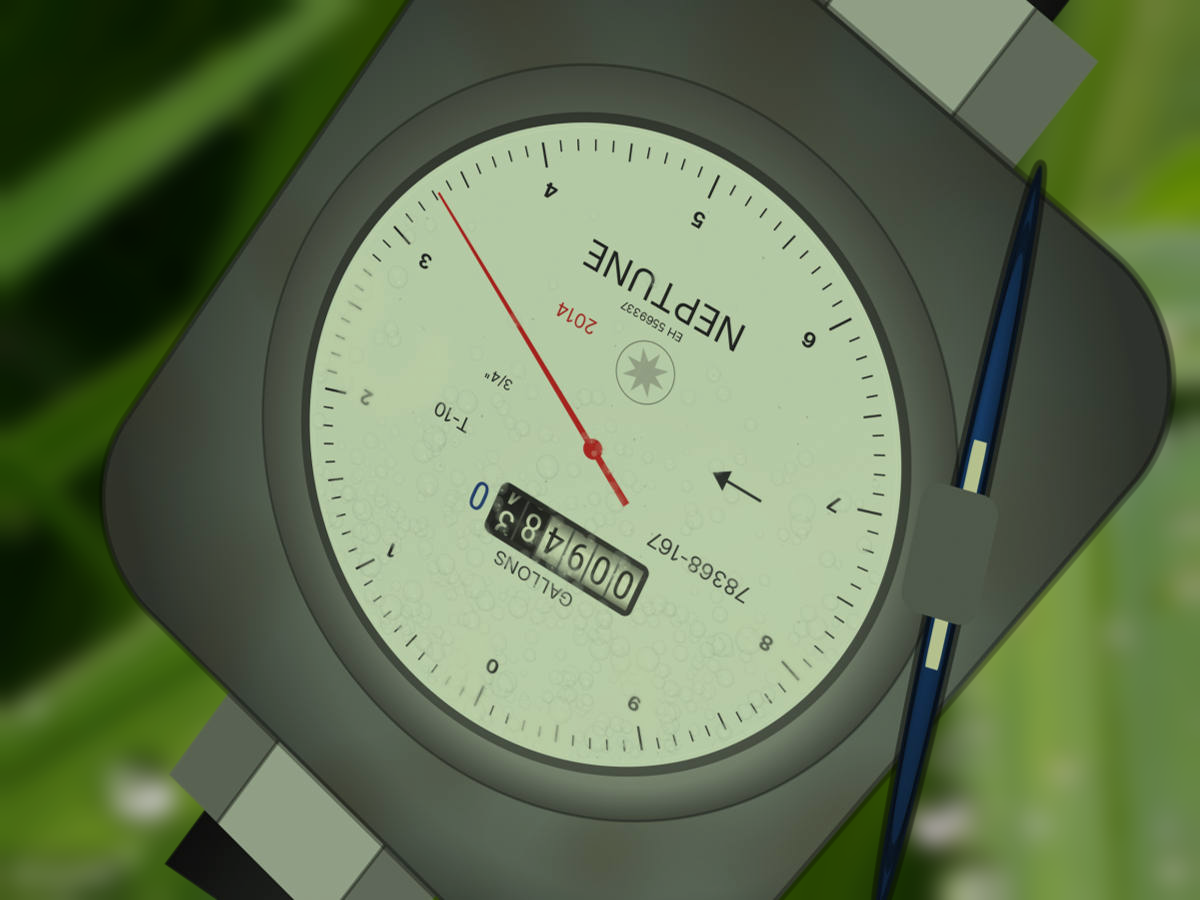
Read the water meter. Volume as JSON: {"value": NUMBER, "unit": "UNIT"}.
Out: {"value": 94833.3, "unit": "gal"}
